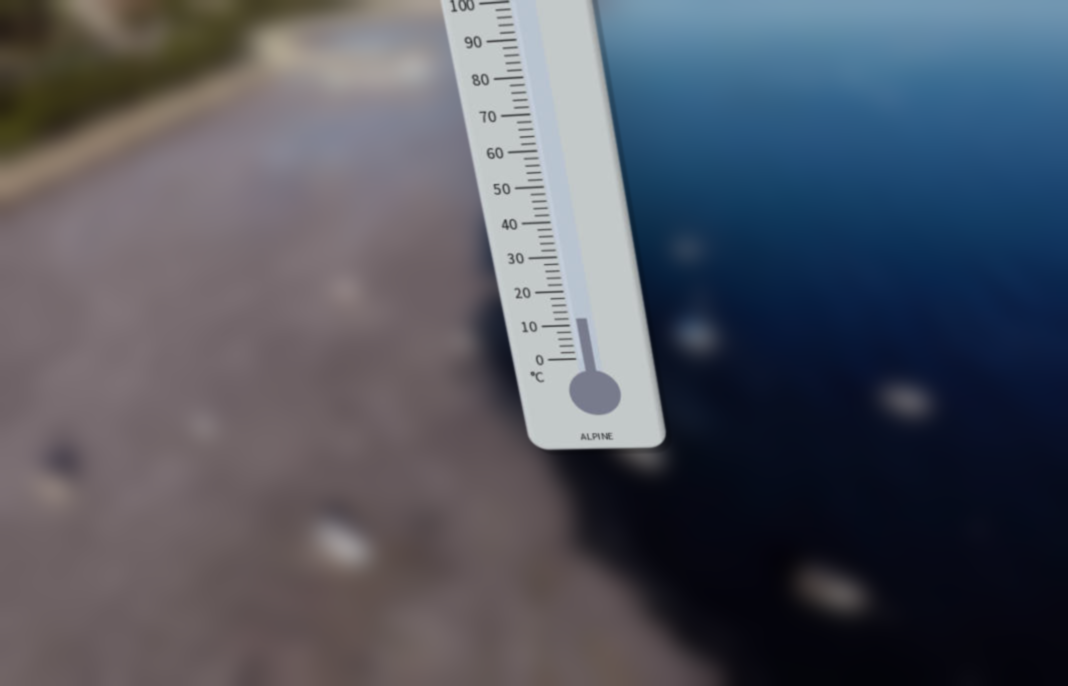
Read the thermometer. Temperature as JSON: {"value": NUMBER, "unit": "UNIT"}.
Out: {"value": 12, "unit": "°C"}
